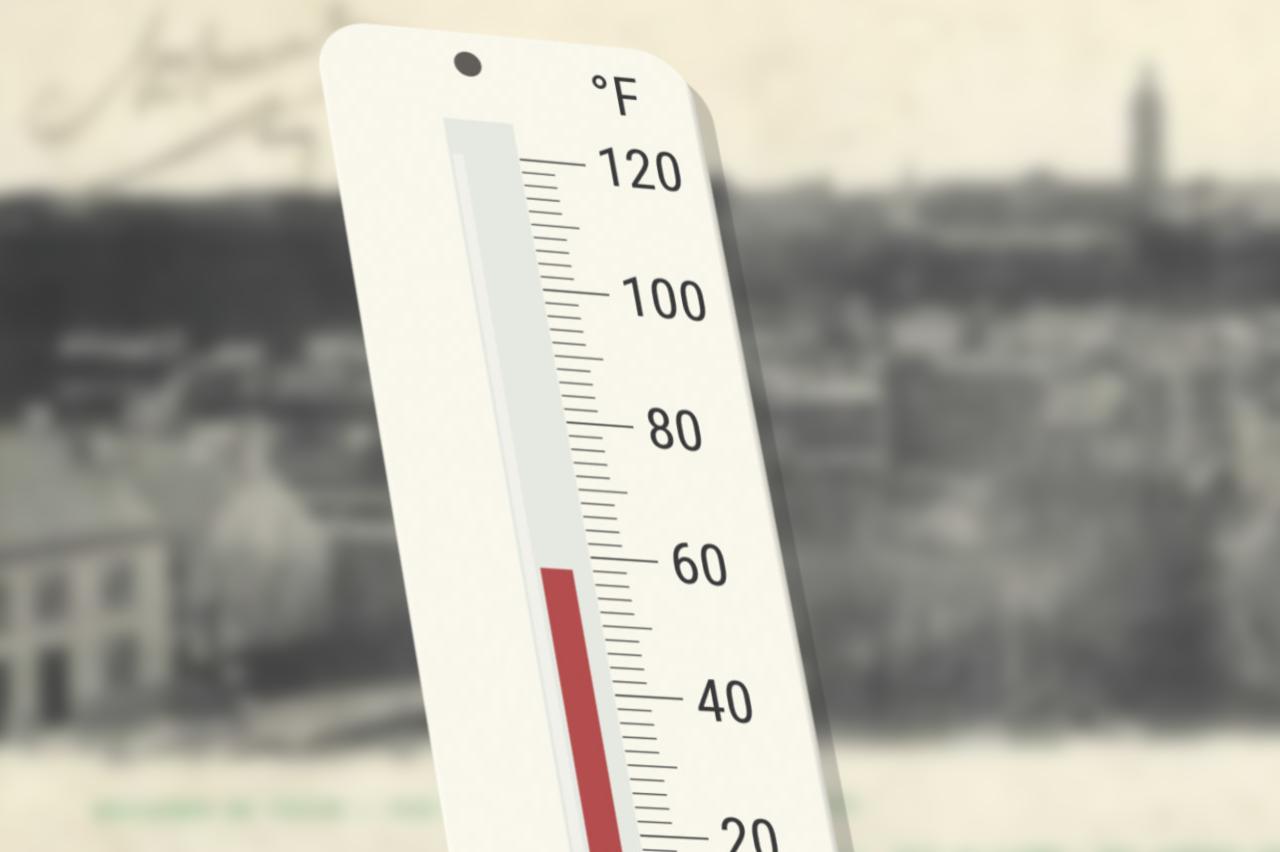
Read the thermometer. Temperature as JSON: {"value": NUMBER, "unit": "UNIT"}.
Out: {"value": 58, "unit": "°F"}
